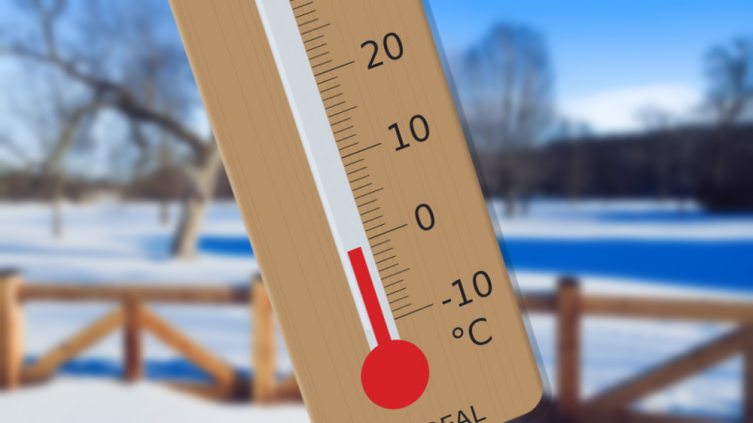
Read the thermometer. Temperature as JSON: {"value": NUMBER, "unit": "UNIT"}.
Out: {"value": -0.5, "unit": "°C"}
